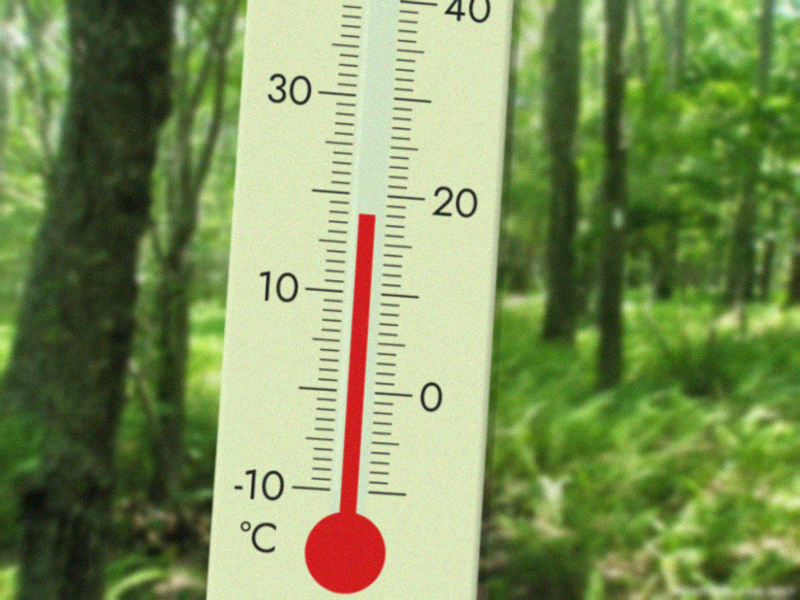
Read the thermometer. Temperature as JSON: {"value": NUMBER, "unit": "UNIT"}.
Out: {"value": 18, "unit": "°C"}
